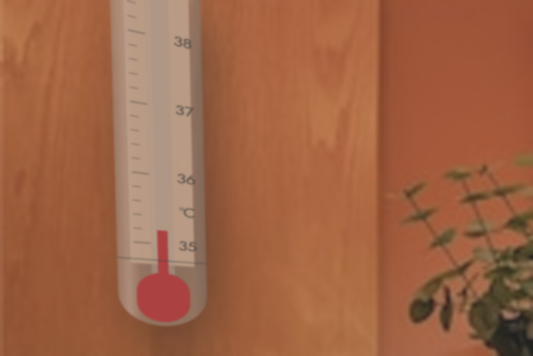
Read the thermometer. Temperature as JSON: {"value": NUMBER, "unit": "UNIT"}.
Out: {"value": 35.2, "unit": "°C"}
